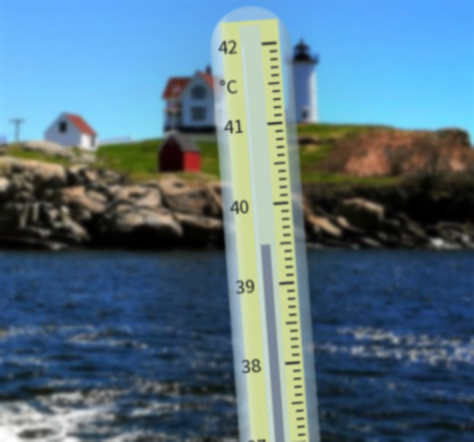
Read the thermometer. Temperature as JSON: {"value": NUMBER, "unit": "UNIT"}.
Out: {"value": 39.5, "unit": "°C"}
